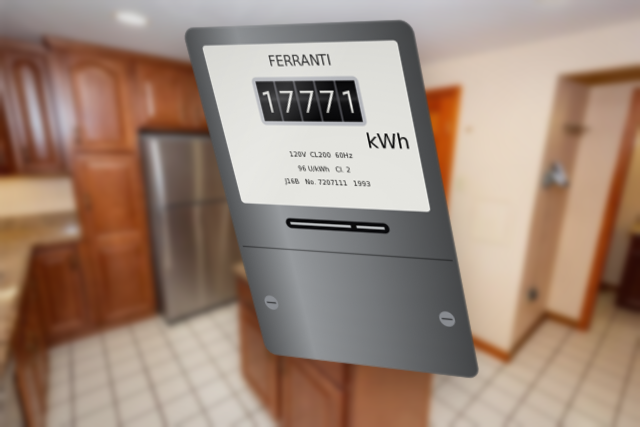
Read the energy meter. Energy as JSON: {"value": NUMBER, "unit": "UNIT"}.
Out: {"value": 17771, "unit": "kWh"}
